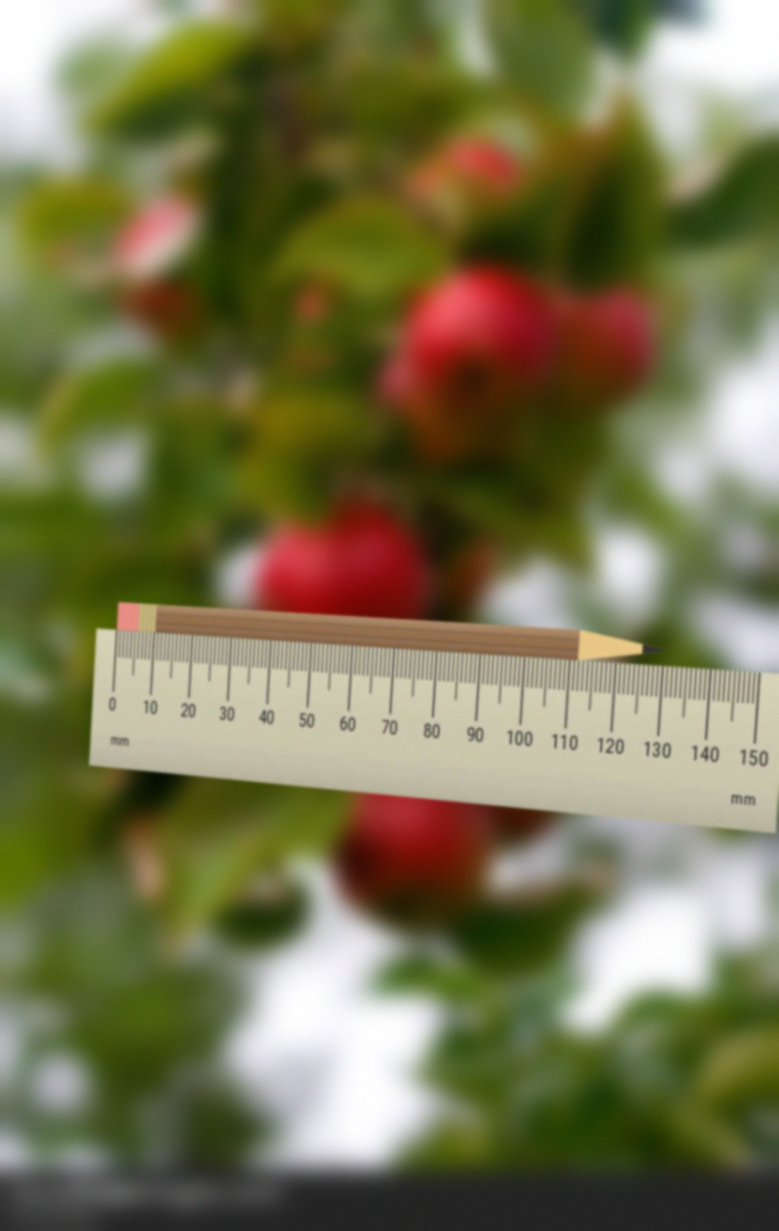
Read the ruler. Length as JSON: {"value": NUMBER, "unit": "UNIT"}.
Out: {"value": 130, "unit": "mm"}
